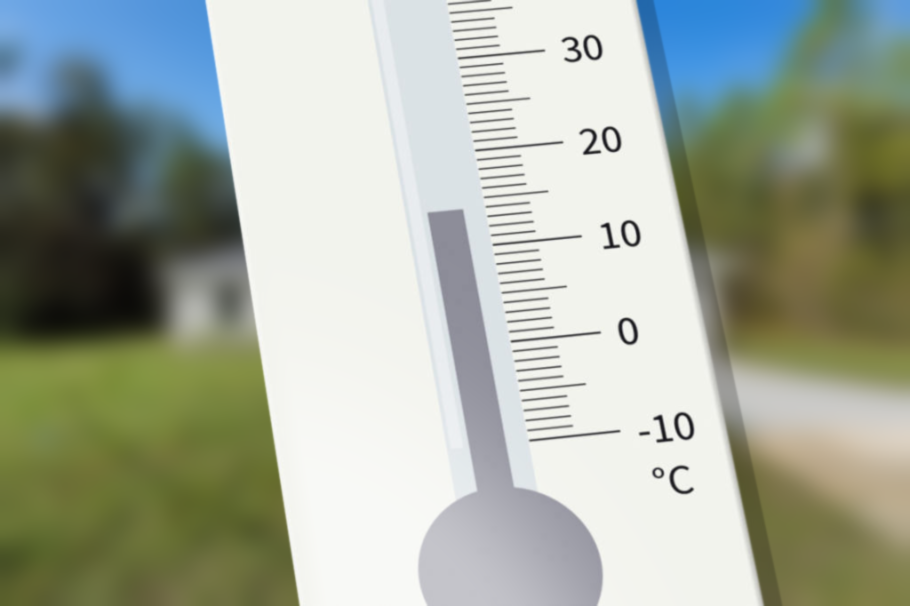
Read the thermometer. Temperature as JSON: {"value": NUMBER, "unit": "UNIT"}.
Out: {"value": 14, "unit": "°C"}
